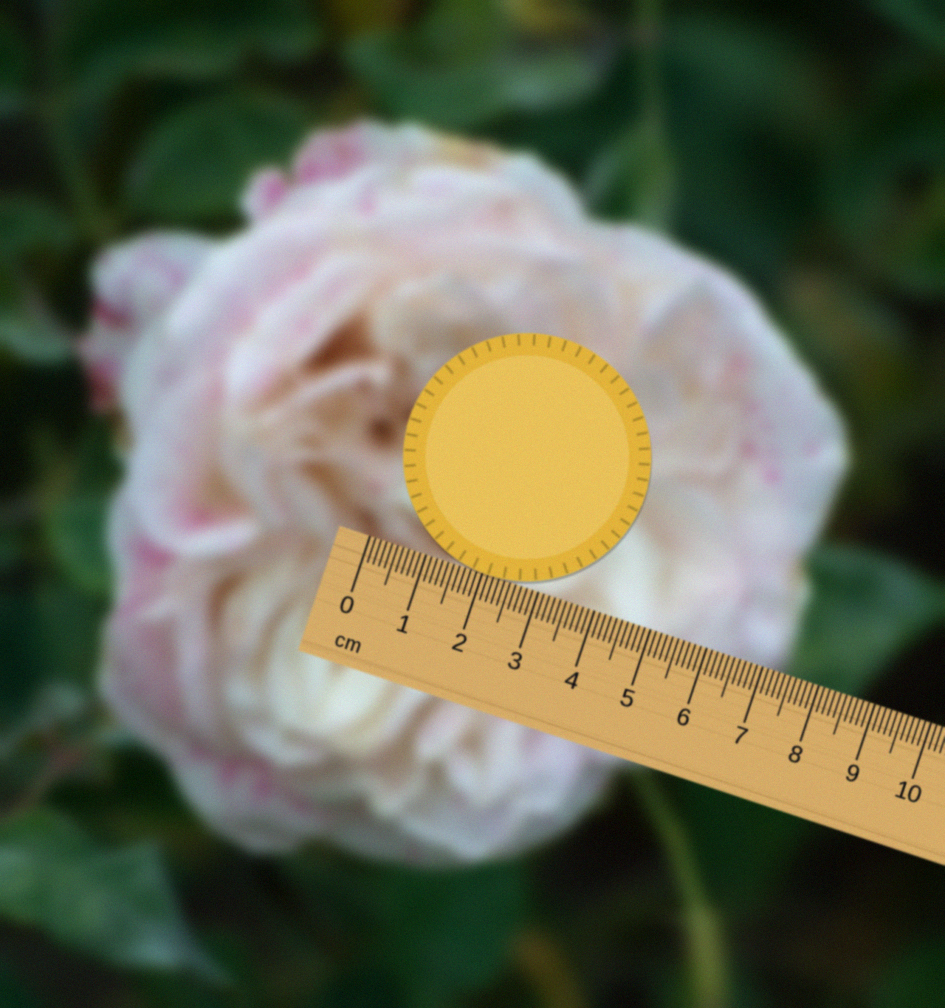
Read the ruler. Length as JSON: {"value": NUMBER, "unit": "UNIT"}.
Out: {"value": 4.2, "unit": "cm"}
